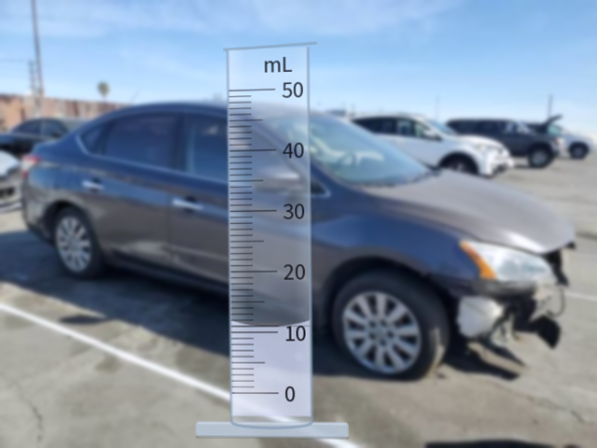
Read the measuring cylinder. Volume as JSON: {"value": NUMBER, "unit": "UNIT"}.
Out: {"value": 11, "unit": "mL"}
